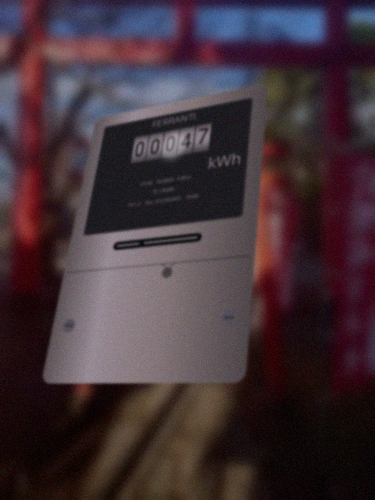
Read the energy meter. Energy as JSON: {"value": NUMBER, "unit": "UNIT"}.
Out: {"value": 47, "unit": "kWh"}
